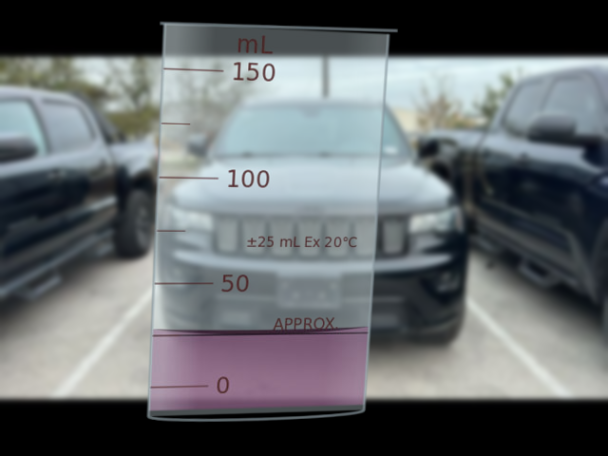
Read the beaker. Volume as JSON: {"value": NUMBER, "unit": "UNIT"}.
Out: {"value": 25, "unit": "mL"}
